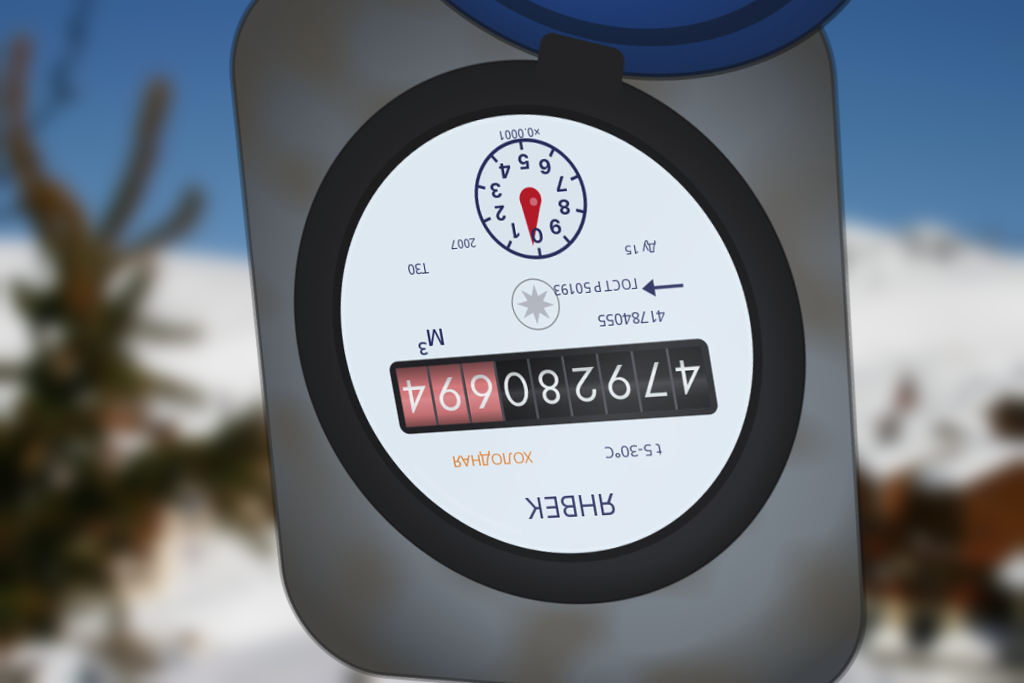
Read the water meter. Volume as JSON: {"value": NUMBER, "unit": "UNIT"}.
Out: {"value": 479280.6940, "unit": "m³"}
